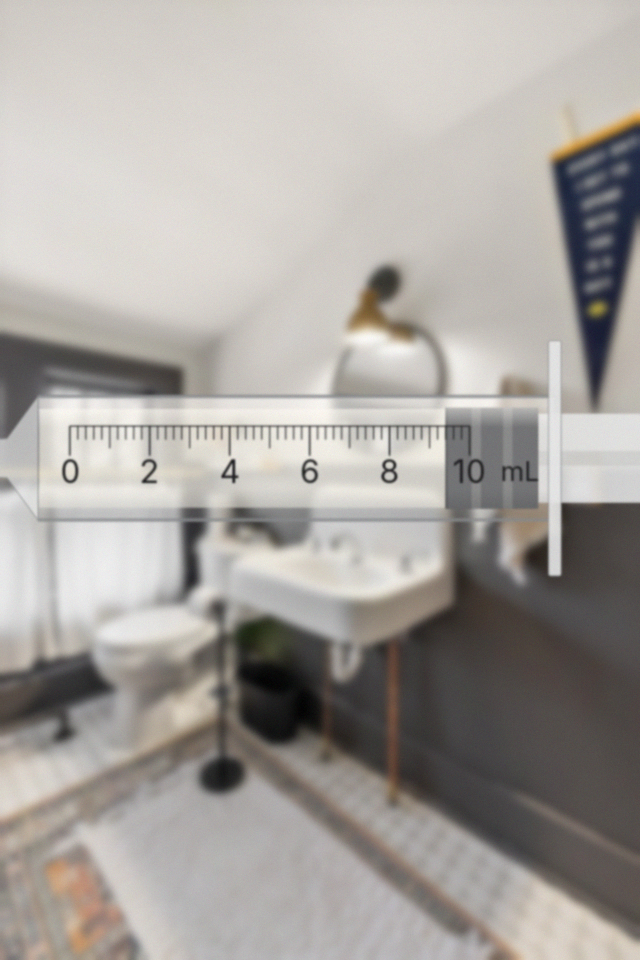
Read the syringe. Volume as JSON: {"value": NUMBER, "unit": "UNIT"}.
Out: {"value": 9.4, "unit": "mL"}
